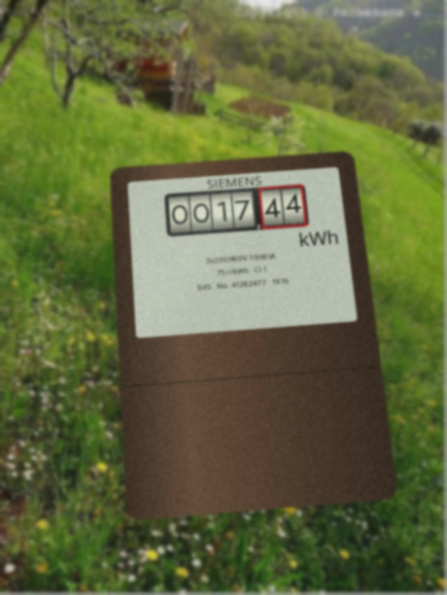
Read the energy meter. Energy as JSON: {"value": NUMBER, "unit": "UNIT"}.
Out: {"value": 17.44, "unit": "kWh"}
